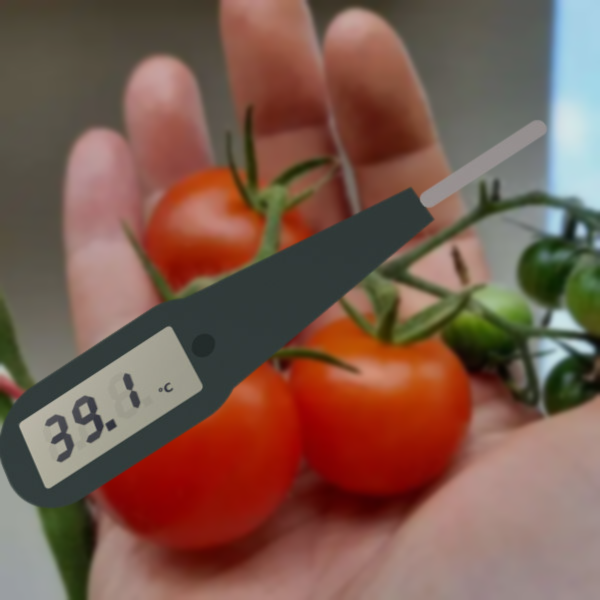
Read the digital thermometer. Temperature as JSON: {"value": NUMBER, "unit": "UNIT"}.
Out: {"value": 39.1, "unit": "°C"}
